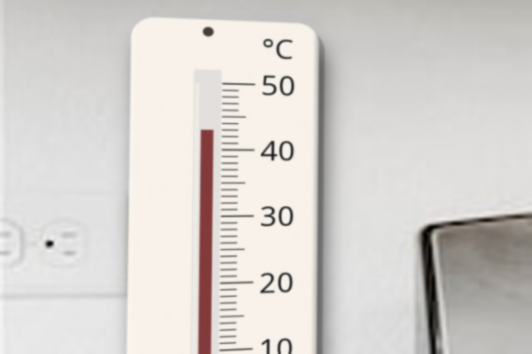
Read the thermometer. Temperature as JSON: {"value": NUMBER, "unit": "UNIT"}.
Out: {"value": 43, "unit": "°C"}
